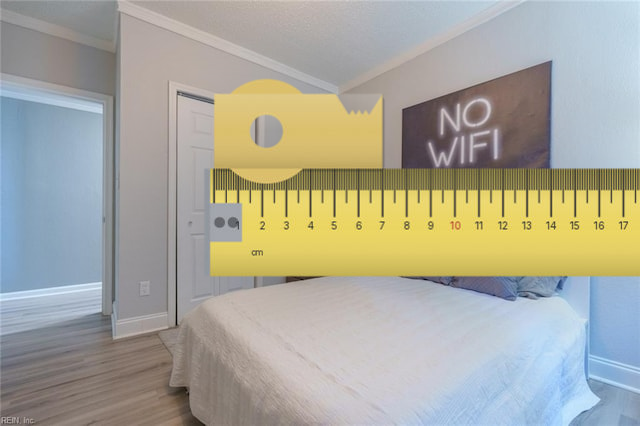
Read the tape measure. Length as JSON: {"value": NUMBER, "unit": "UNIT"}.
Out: {"value": 7, "unit": "cm"}
